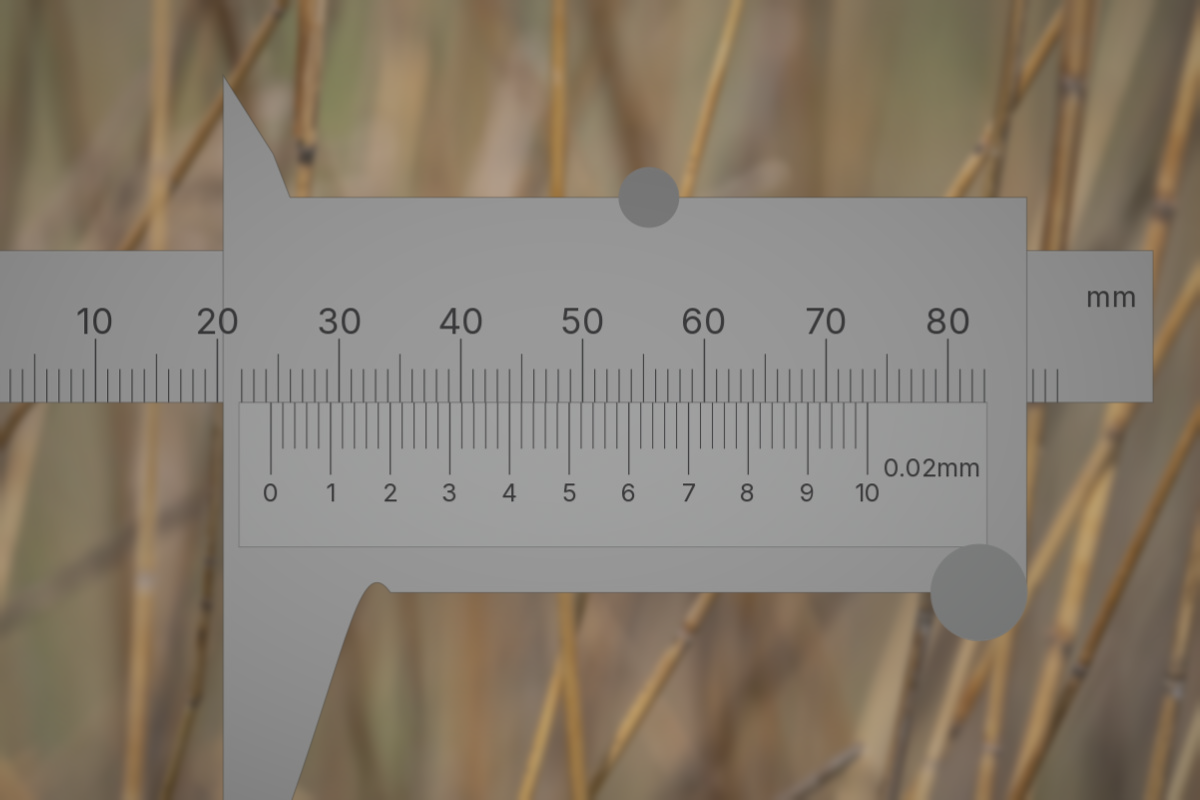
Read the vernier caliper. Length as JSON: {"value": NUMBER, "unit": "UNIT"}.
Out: {"value": 24.4, "unit": "mm"}
